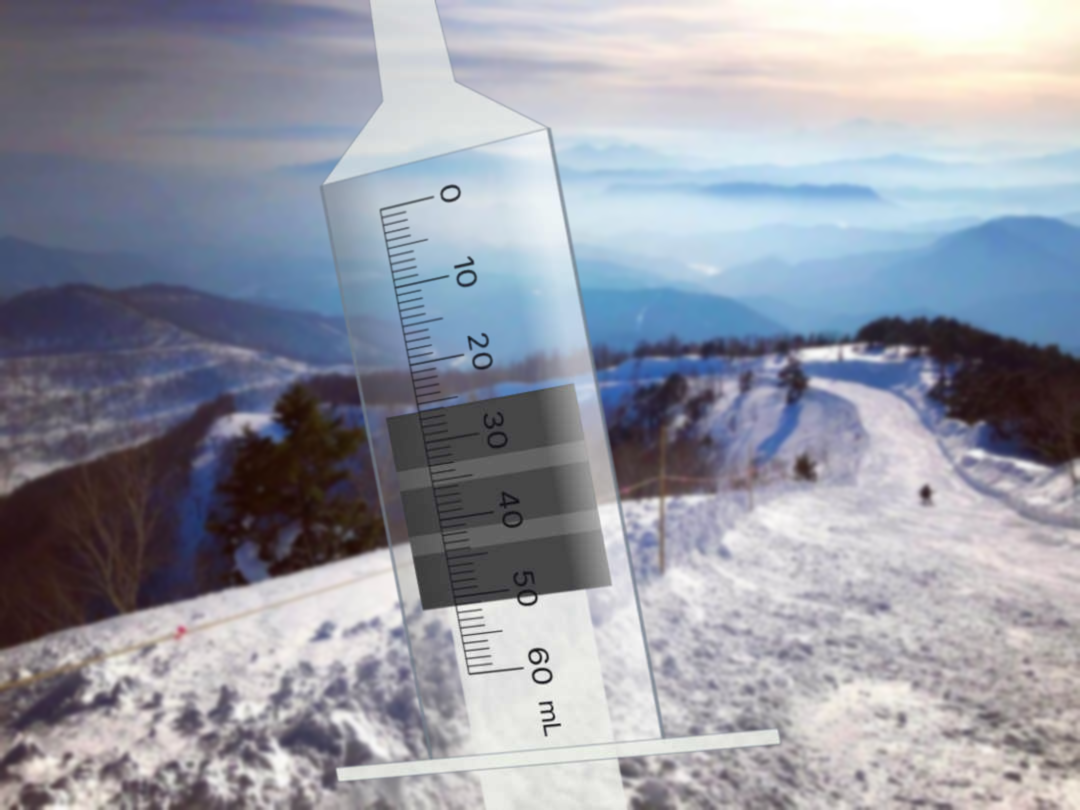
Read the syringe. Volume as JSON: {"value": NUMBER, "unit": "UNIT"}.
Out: {"value": 26, "unit": "mL"}
